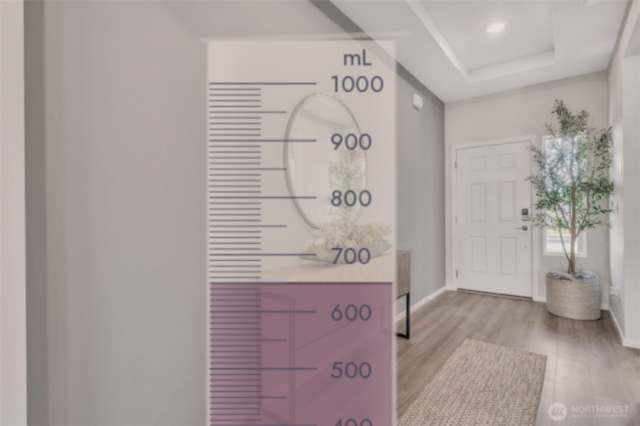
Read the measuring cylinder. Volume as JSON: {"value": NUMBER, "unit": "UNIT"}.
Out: {"value": 650, "unit": "mL"}
